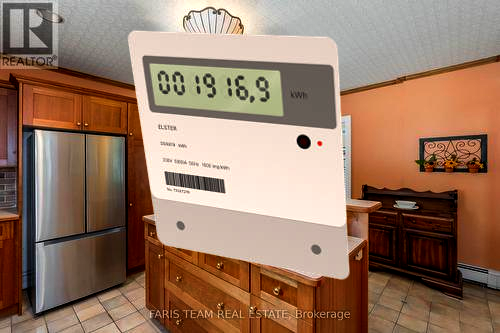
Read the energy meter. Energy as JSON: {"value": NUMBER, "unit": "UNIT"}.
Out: {"value": 1916.9, "unit": "kWh"}
